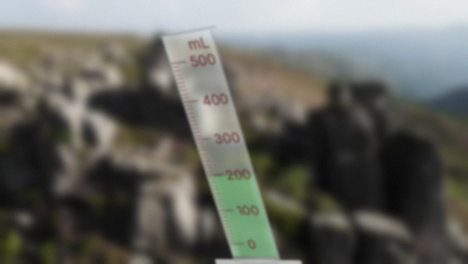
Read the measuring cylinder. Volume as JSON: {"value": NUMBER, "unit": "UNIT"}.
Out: {"value": 200, "unit": "mL"}
